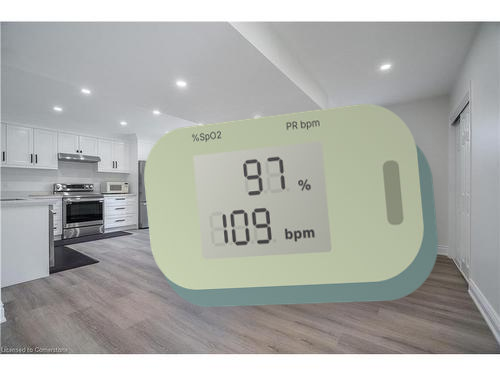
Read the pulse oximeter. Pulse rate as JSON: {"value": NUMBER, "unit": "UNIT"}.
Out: {"value": 109, "unit": "bpm"}
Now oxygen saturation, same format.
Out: {"value": 97, "unit": "%"}
